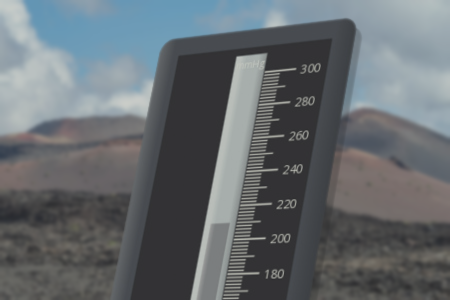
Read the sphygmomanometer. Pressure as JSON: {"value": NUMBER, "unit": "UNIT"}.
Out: {"value": 210, "unit": "mmHg"}
